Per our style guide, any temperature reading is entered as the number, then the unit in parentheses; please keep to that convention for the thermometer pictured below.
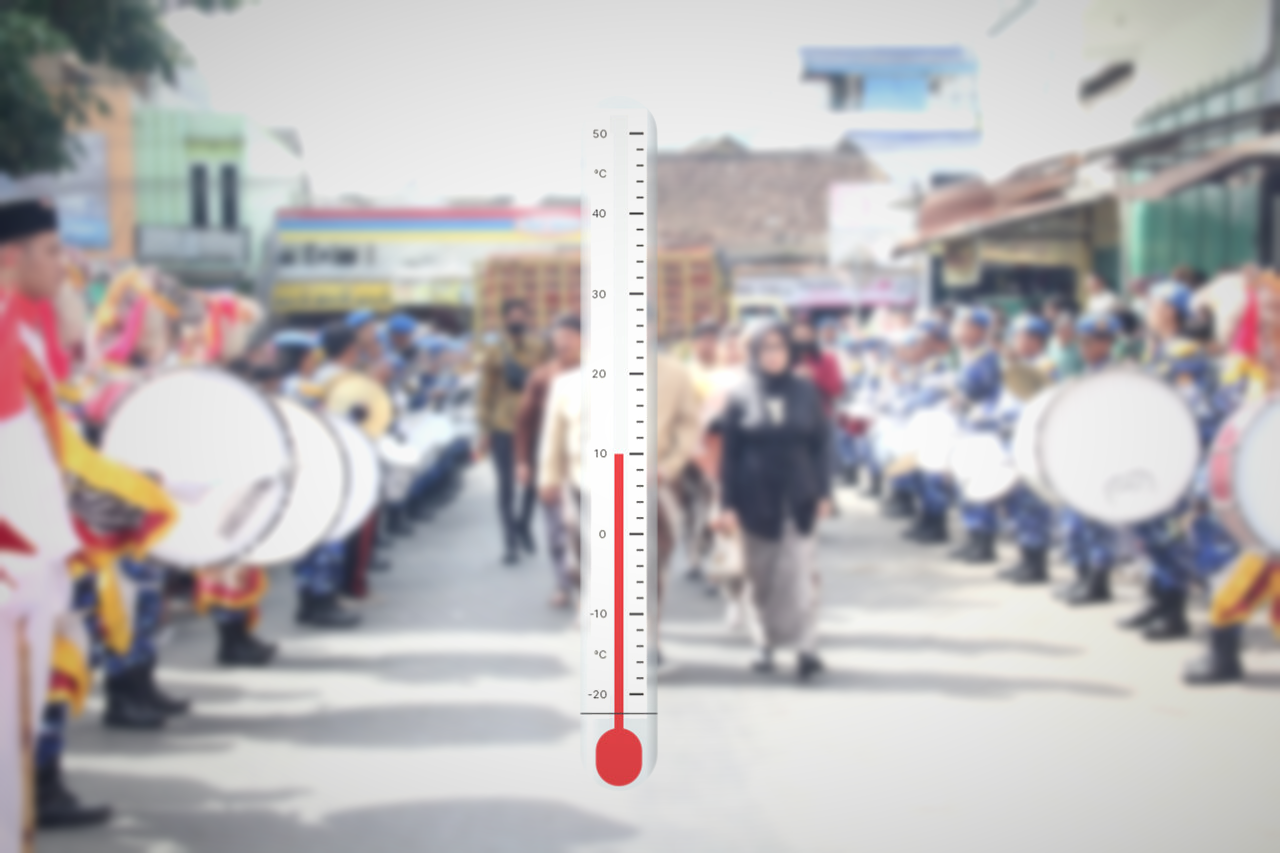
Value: 10 (°C)
